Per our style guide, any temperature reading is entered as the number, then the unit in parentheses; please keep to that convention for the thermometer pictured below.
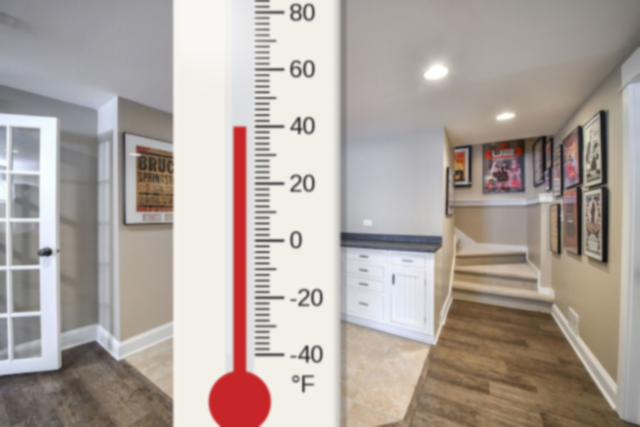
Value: 40 (°F)
